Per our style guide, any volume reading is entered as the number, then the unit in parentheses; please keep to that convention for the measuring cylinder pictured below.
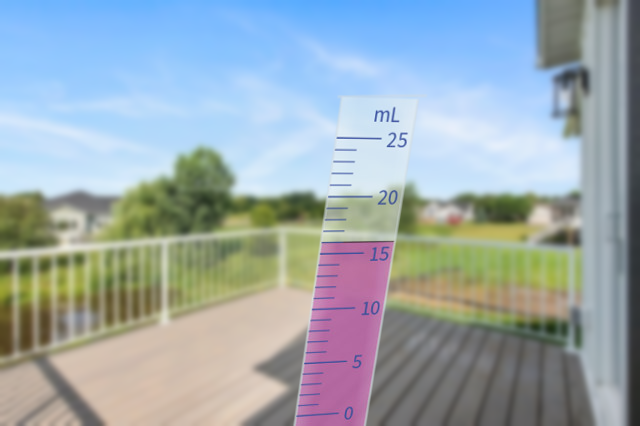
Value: 16 (mL)
